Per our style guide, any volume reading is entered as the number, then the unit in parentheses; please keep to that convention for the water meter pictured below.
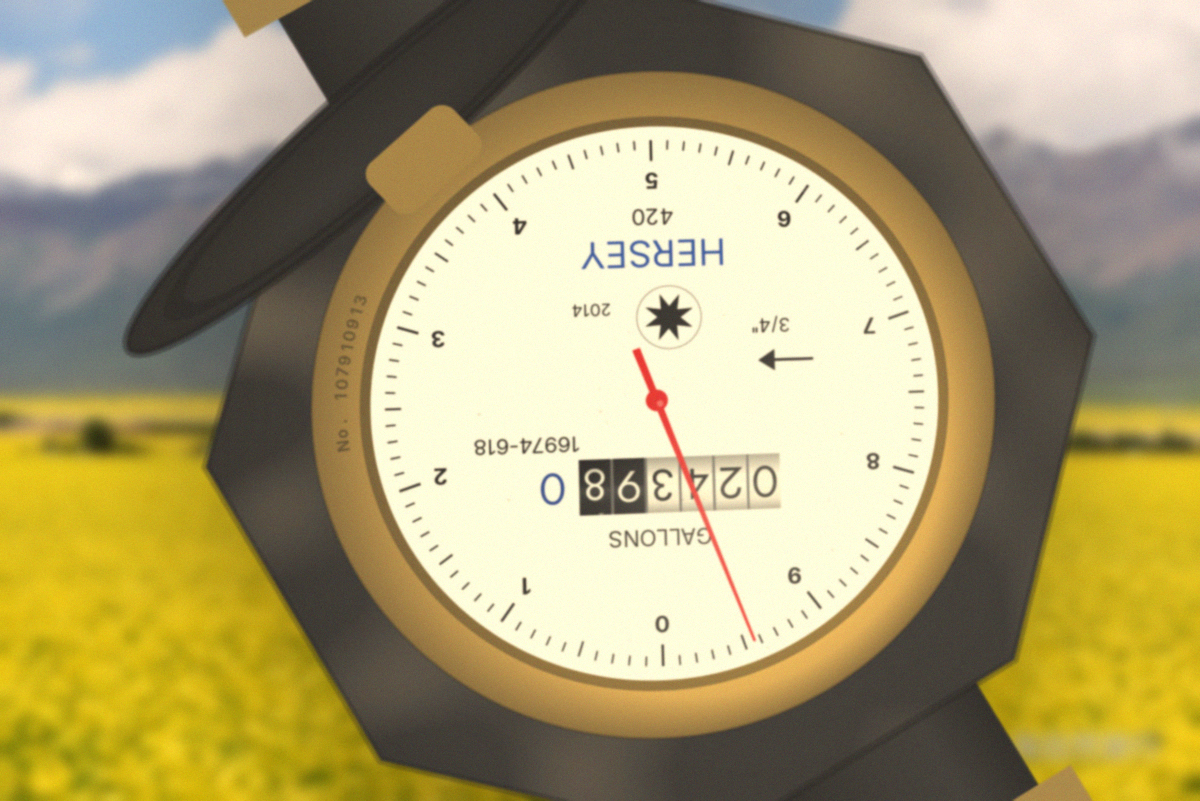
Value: 243979.4 (gal)
